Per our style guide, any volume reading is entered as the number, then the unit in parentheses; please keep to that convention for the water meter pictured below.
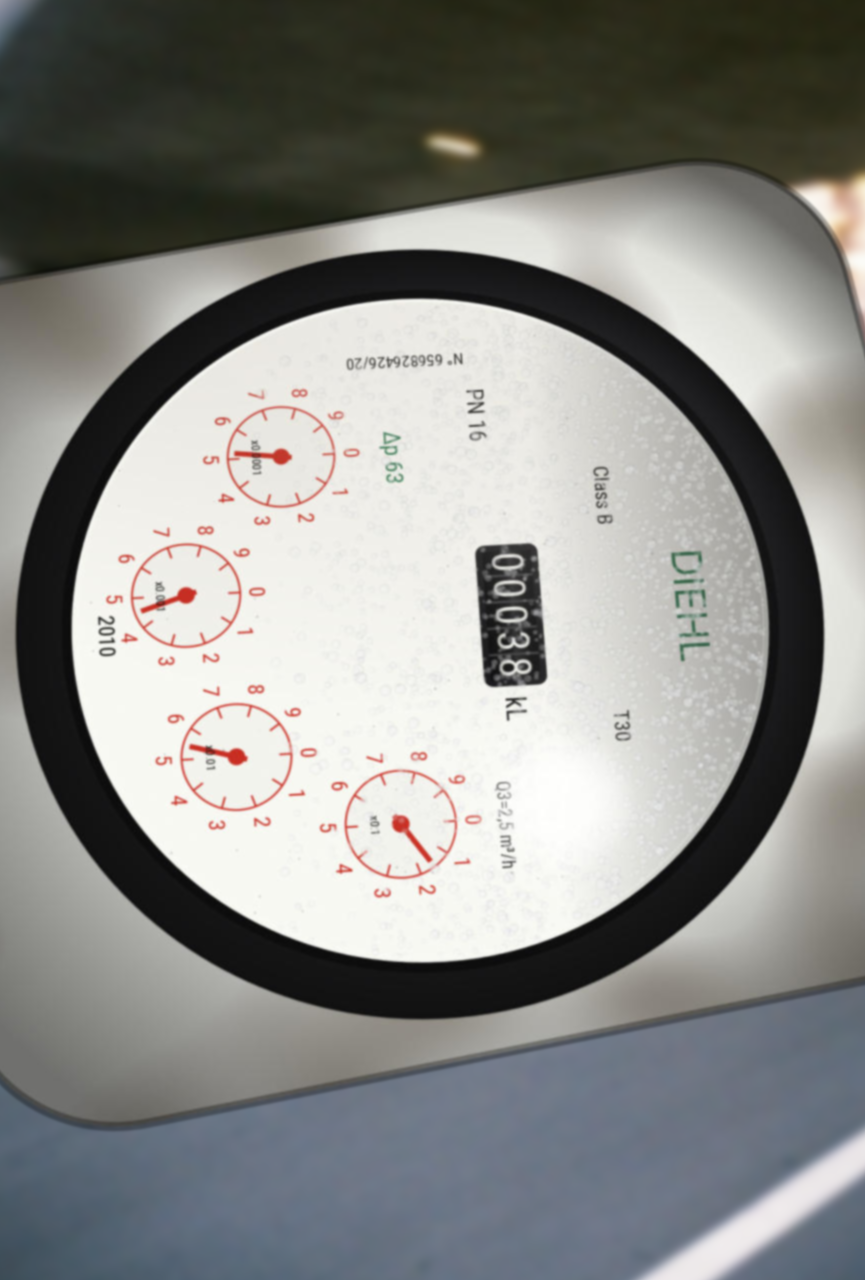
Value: 38.1545 (kL)
